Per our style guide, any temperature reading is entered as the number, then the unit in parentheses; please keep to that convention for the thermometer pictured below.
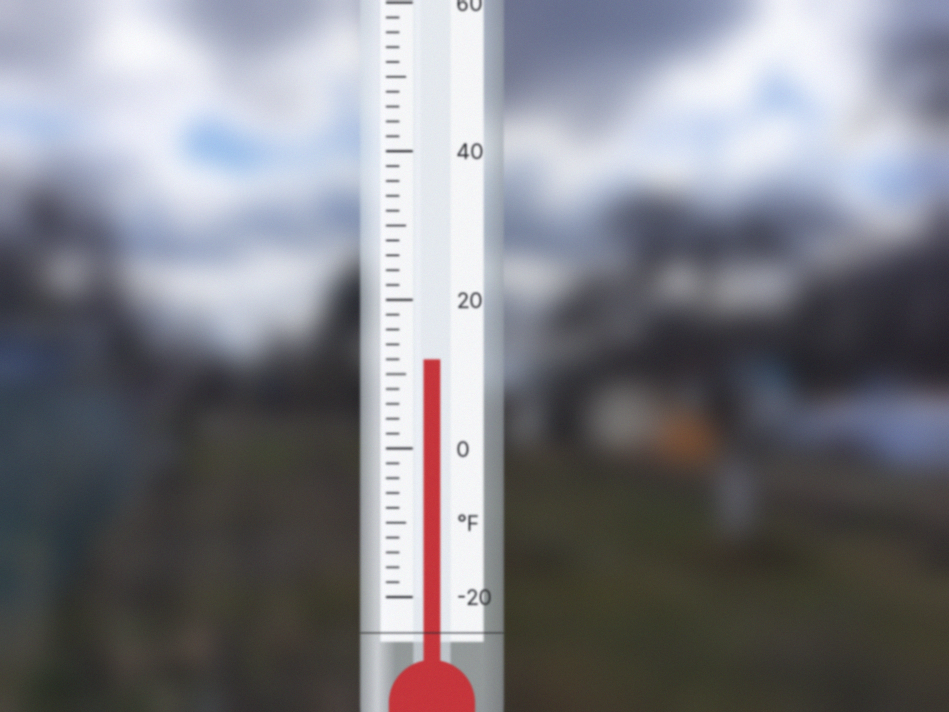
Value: 12 (°F)
